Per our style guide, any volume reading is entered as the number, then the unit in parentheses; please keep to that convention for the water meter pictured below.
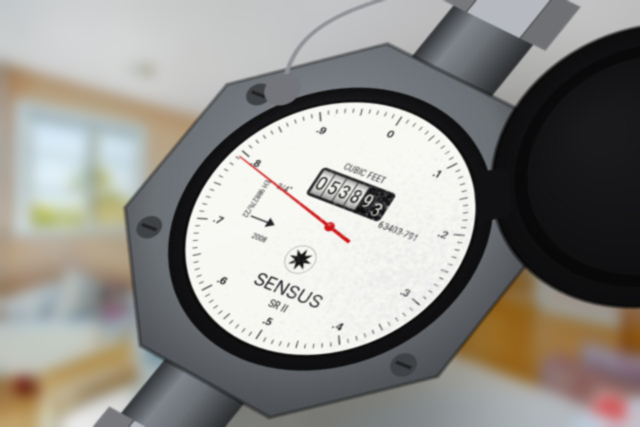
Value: 53892.79 (ft³)
